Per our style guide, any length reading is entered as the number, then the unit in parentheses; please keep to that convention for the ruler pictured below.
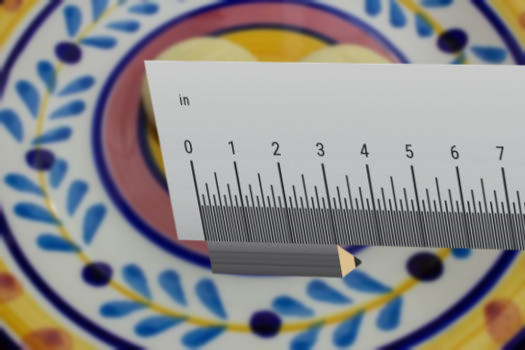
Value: 3.5 (in)
